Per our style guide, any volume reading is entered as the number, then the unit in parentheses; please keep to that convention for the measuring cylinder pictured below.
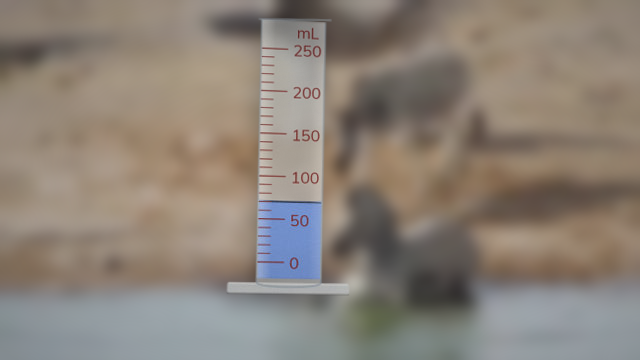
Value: 70 (mL)
